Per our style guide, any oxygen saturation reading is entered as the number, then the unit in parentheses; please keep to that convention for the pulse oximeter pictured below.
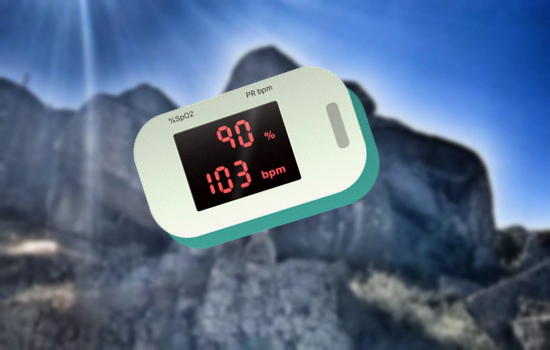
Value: 90 (%)
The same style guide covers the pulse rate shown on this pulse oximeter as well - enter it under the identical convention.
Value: 103 (bpm)
